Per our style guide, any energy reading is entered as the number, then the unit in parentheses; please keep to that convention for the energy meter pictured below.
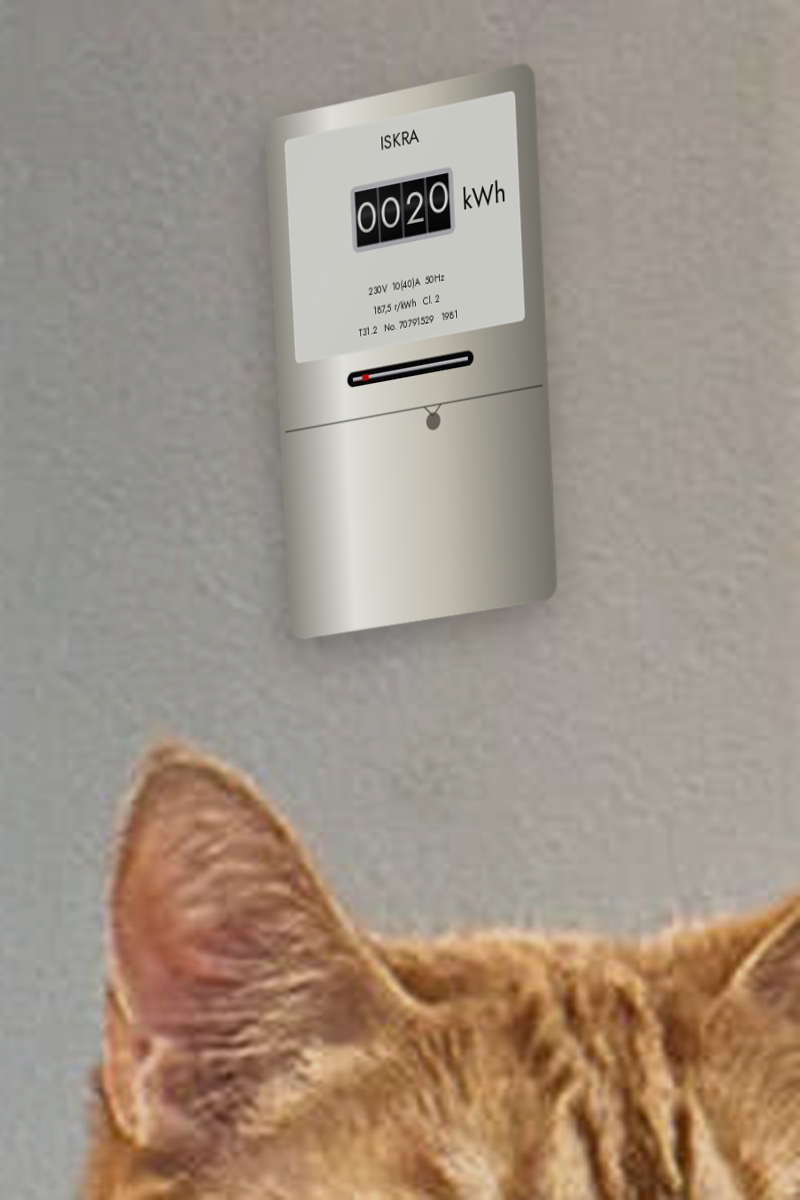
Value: 20 (kWh)
